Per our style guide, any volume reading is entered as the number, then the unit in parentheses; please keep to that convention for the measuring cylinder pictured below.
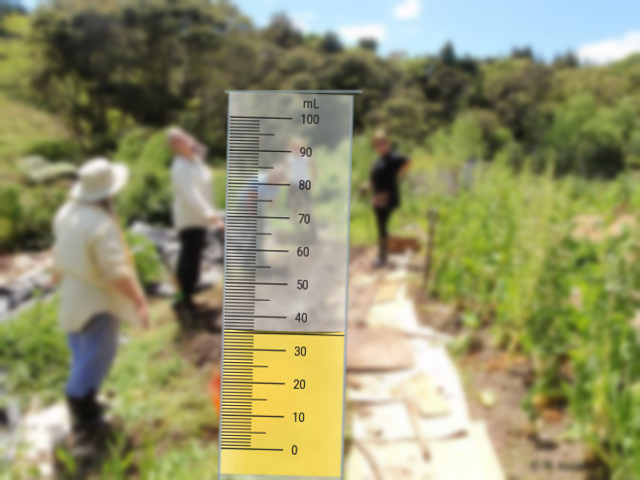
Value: 35 (mL)
